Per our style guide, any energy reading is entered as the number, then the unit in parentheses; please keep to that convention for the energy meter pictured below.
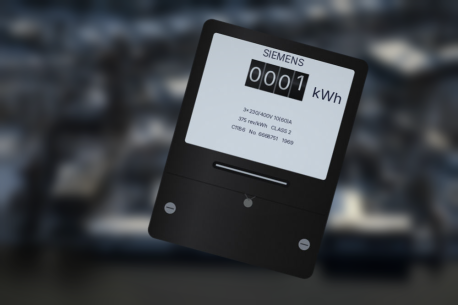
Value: 1 (kWh)
